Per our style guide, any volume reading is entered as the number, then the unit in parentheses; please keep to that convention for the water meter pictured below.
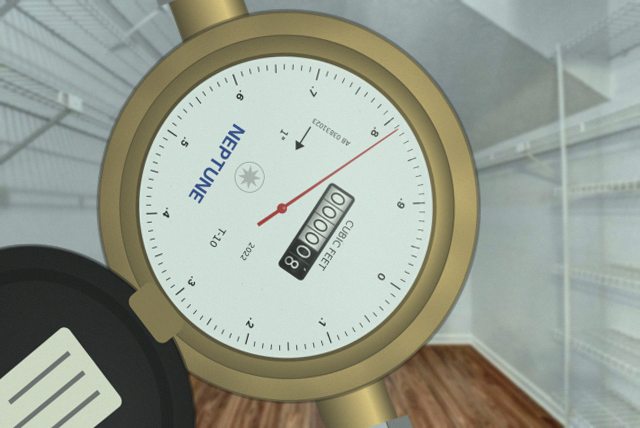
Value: 7.81 (ft³)
